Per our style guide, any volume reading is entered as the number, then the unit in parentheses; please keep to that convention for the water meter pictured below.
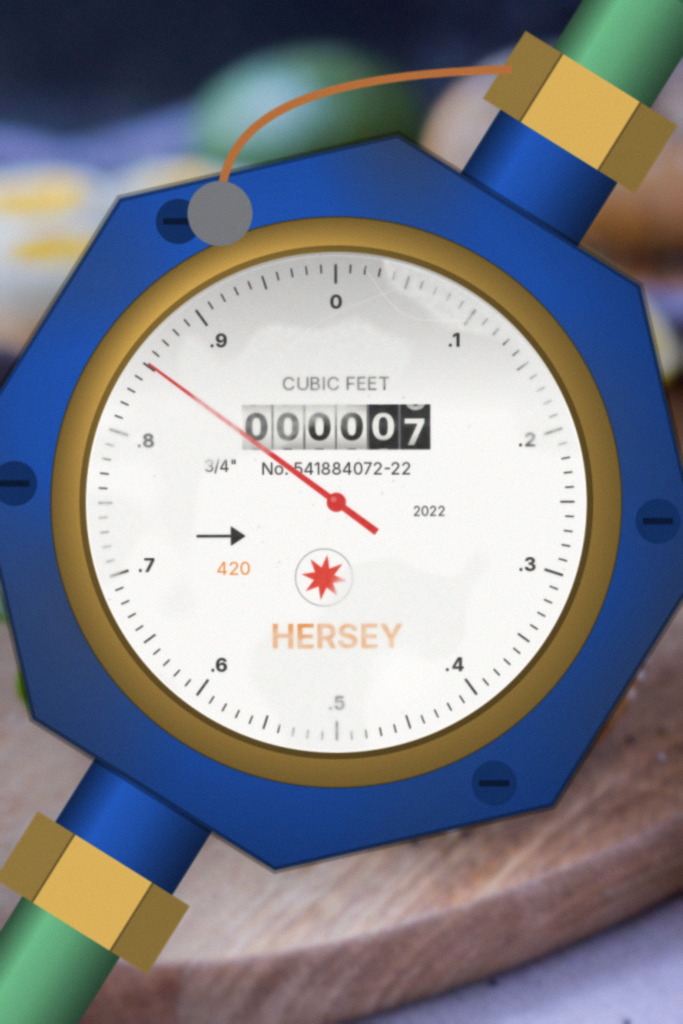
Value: 6.85 (ft³)
